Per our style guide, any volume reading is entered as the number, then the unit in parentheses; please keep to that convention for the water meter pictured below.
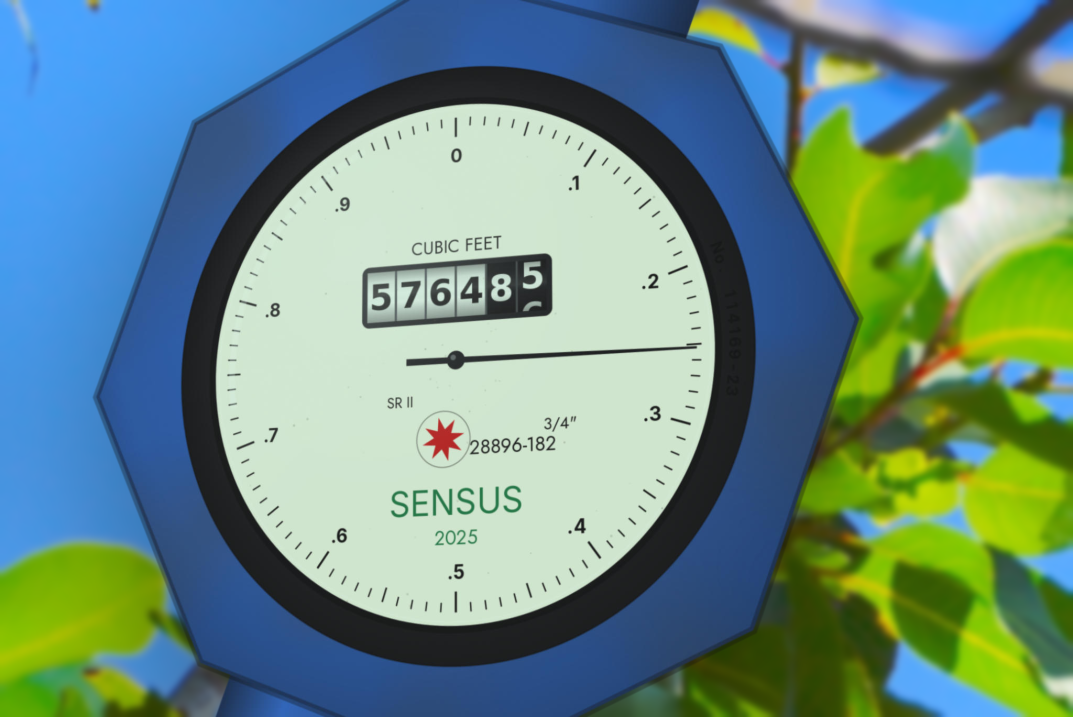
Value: 576485.25 (ft³)
